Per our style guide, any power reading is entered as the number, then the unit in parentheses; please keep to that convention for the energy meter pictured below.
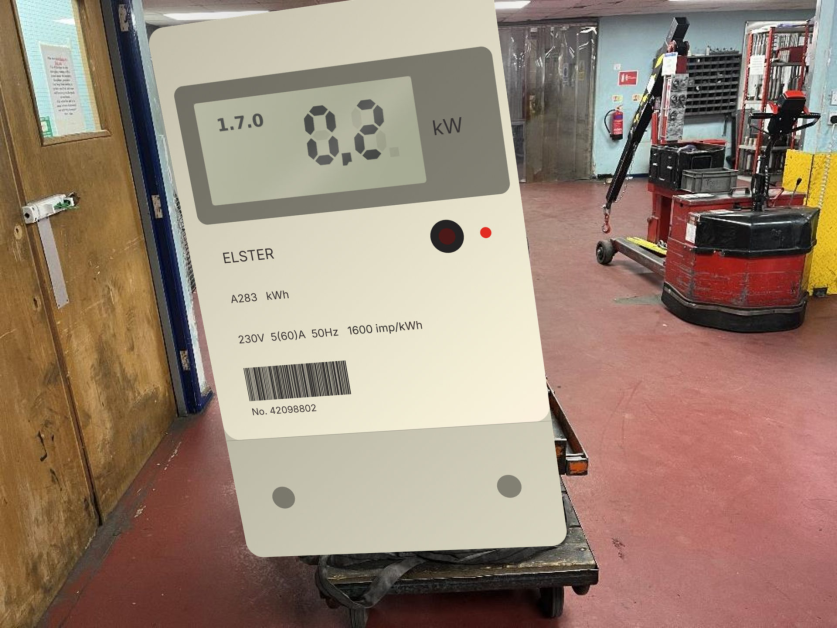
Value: 0.2 (kW)
